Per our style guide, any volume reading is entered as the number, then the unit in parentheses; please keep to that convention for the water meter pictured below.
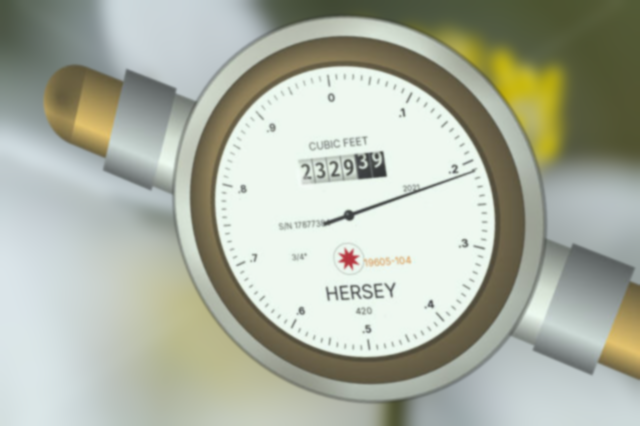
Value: 232939.21 (ft³)
